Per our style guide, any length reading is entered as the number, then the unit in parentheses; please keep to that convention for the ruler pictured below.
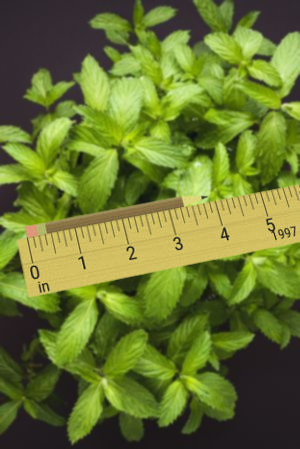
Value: 3.875 (in)
